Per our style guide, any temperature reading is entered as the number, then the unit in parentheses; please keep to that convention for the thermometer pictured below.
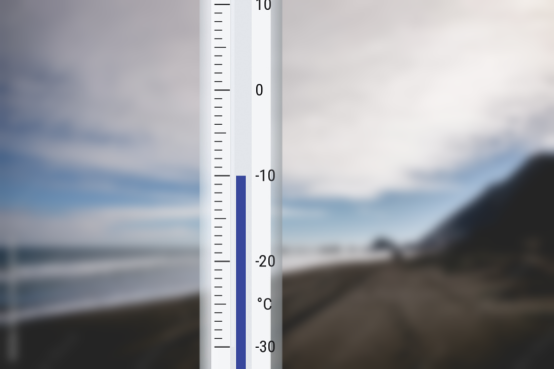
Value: -10 (°C)
